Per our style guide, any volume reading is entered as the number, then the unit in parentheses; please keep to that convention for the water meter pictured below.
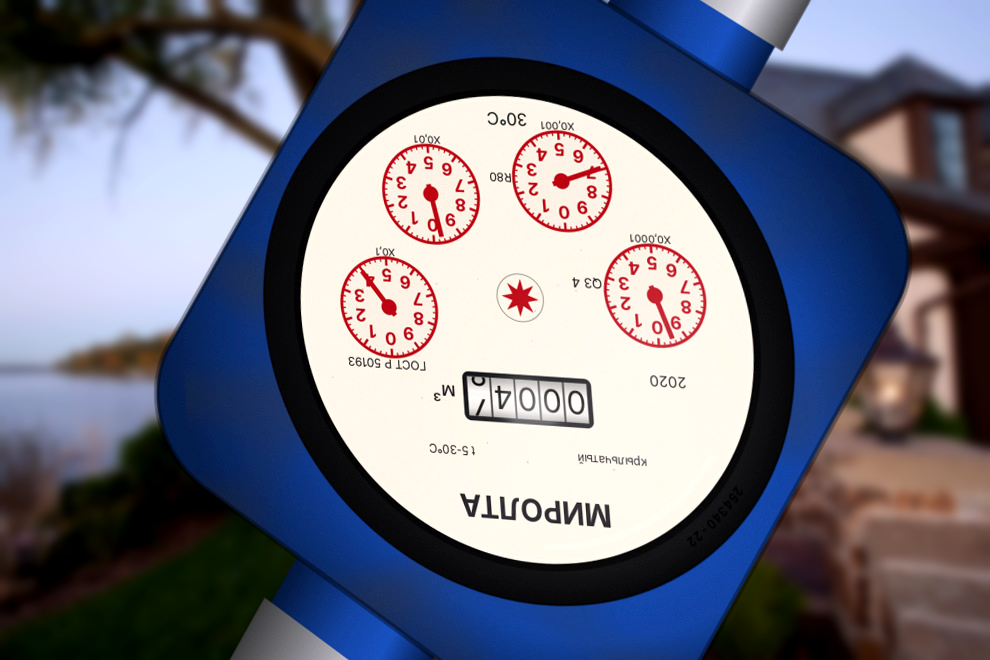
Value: 47.3969 (m³)
